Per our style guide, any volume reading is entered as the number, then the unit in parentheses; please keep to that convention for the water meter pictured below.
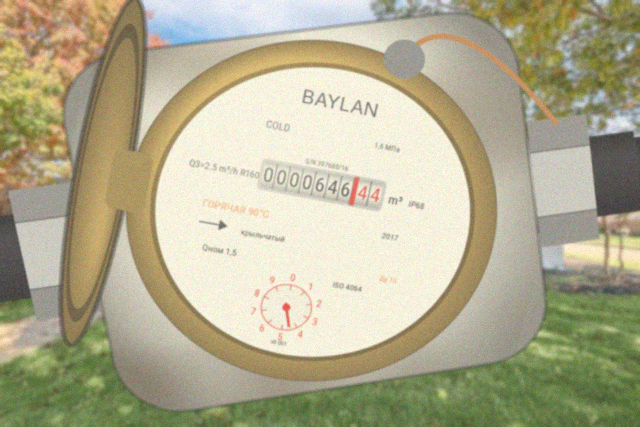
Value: 646.444 (m³)
